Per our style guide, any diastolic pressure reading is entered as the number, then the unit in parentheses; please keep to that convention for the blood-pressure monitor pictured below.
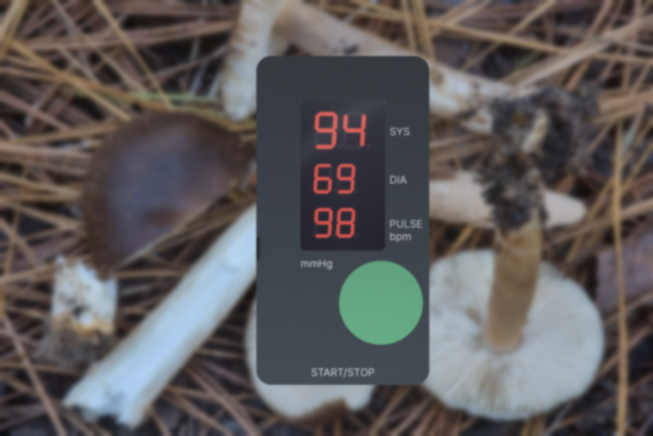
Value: 69 (mmHg)
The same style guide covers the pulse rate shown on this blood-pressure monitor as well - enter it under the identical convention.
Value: 98 (bpm)
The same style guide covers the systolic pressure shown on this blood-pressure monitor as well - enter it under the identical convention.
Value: 94 (mmHg)
